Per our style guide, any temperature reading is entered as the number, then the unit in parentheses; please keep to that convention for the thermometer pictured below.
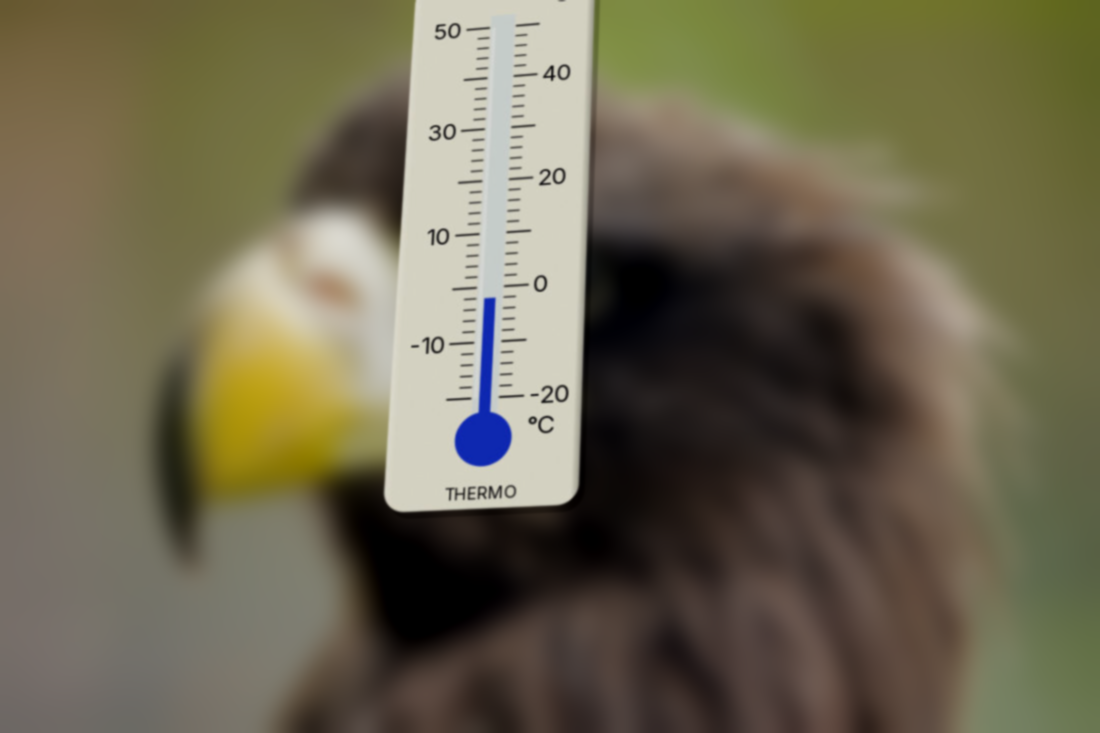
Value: -2 (°C)
